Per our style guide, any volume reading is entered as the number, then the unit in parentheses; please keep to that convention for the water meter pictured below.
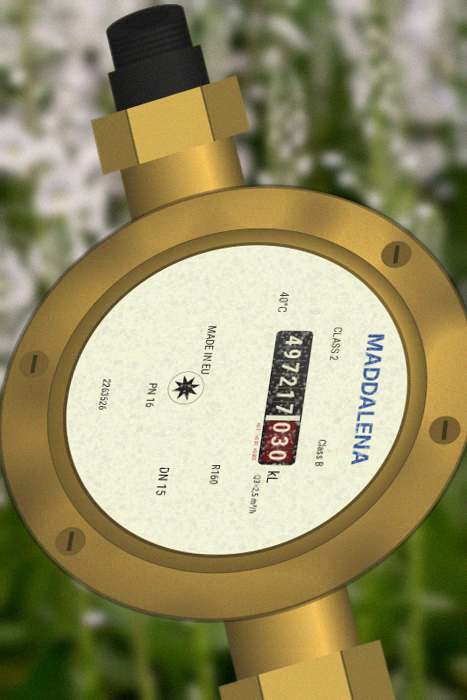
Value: 497217.030 (kL)
